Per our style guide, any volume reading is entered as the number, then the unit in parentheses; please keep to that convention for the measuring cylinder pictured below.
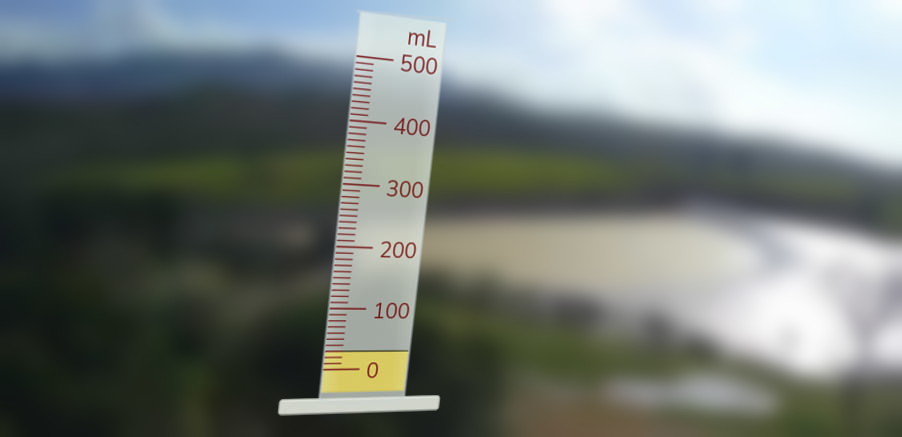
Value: 30 (mL)
